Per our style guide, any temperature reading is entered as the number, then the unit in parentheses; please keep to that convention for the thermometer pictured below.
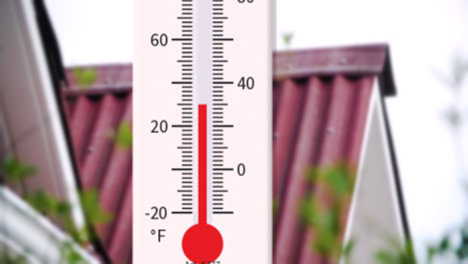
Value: 30 (°F)
